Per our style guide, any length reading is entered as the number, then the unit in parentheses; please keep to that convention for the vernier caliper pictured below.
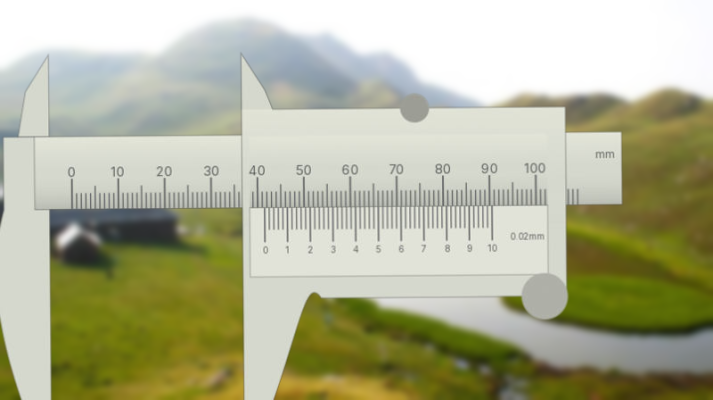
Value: 41.5 (mm)
